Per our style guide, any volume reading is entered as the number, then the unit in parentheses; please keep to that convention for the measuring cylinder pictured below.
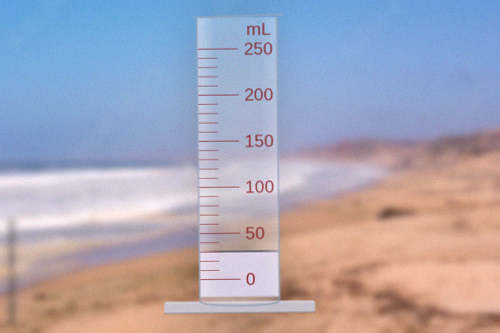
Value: 30 (mL)
